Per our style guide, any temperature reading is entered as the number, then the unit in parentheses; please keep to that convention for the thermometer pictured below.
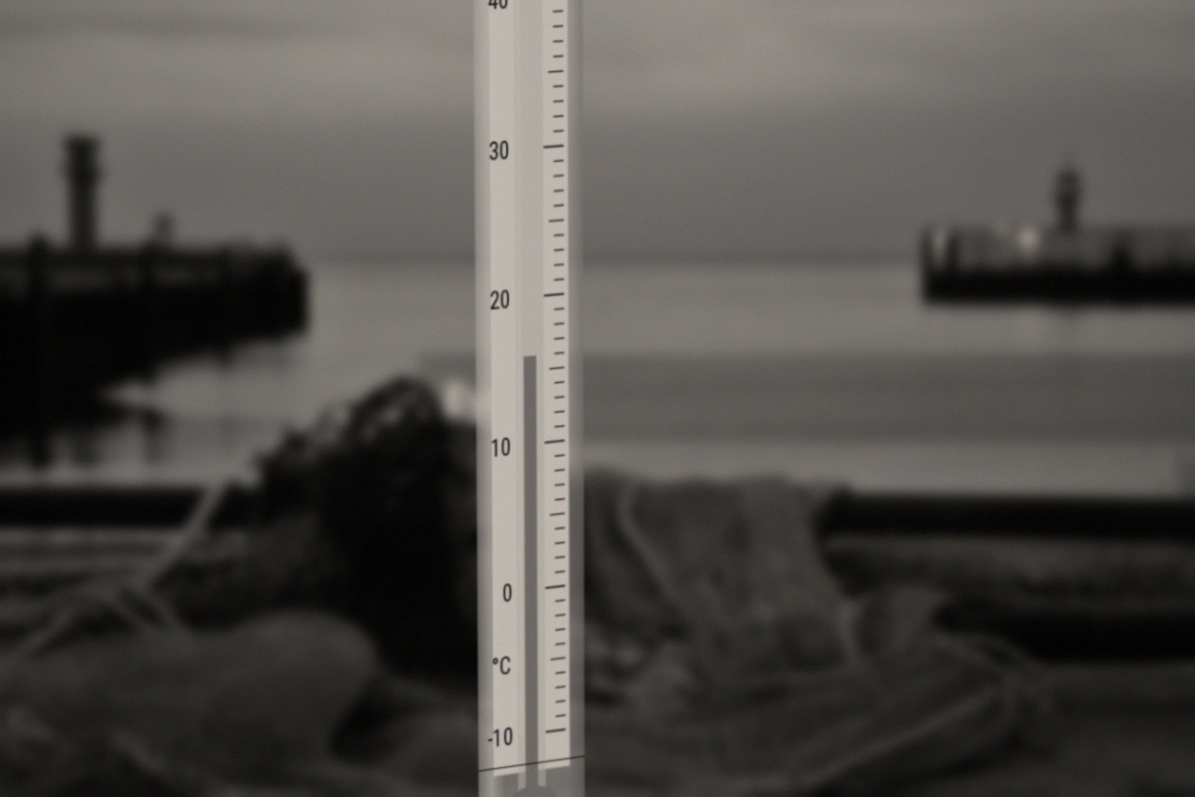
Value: 16 (°C)
